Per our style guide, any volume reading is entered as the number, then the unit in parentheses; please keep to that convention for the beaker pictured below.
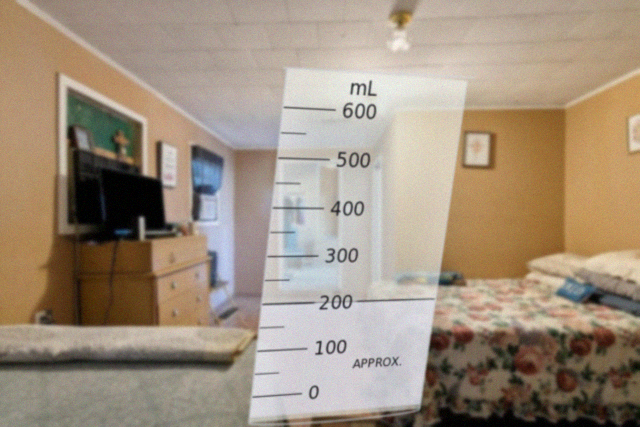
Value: 200 (mL)
